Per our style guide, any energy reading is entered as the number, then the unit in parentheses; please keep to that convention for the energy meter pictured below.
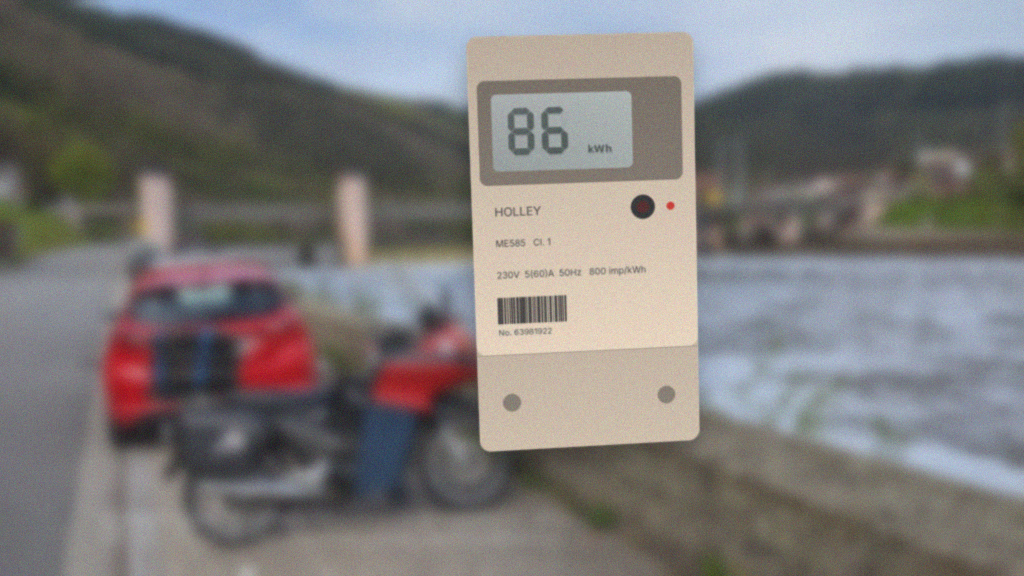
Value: 86 (kWh)
